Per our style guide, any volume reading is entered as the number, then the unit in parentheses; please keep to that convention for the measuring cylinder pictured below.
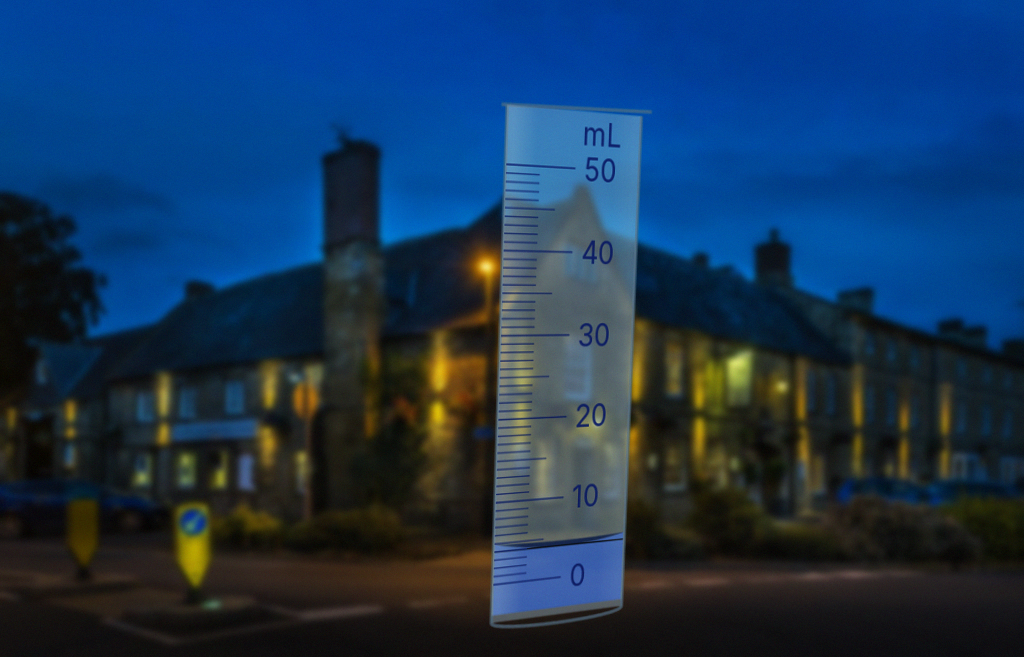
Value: 4 (mL)
